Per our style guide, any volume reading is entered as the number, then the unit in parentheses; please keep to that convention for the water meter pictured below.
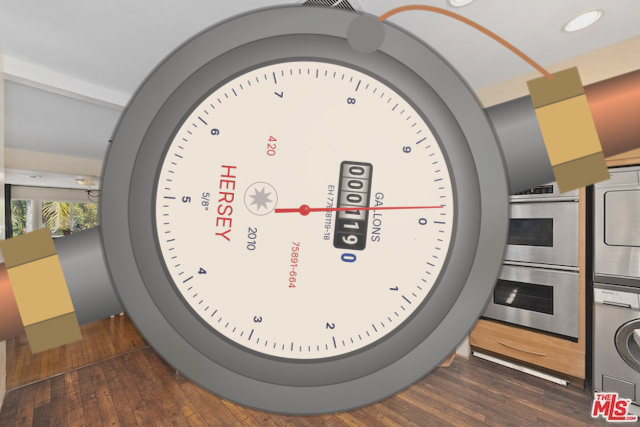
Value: 1189.8 (gal)
